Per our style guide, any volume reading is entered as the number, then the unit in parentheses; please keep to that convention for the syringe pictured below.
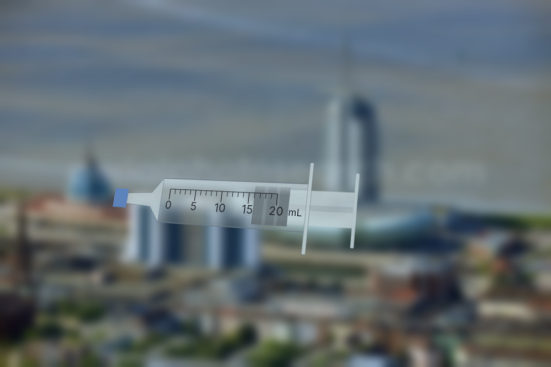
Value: 16 (mL)
